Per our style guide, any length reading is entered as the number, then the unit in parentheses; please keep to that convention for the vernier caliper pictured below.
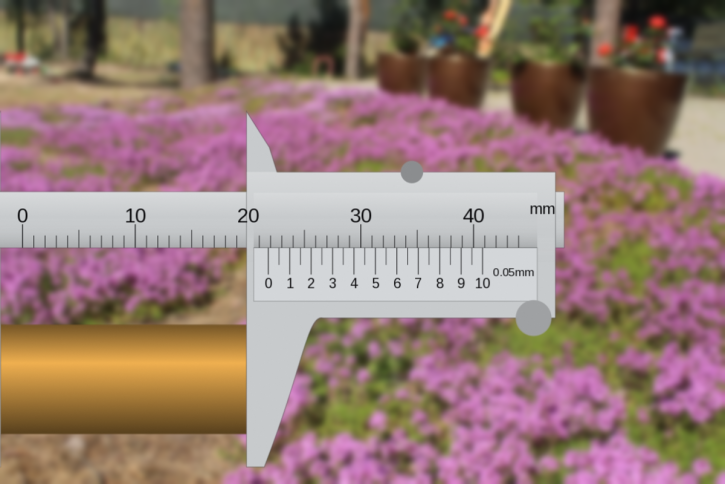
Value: 21.8 (mm)
